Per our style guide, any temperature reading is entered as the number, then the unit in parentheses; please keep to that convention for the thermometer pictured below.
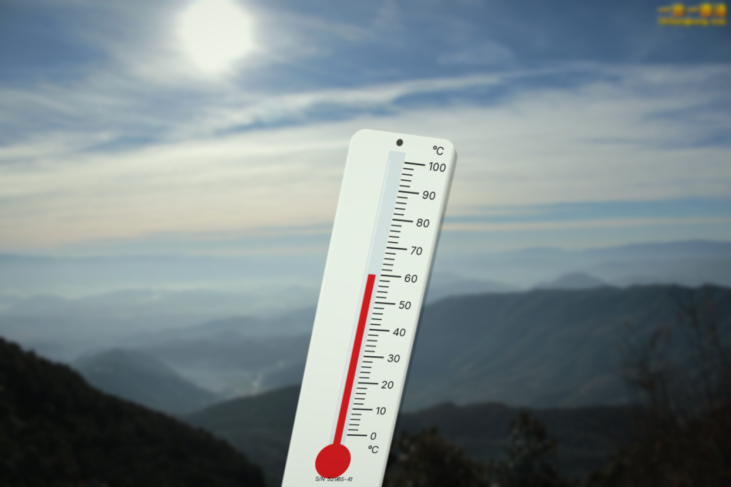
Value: 60 (°C)
